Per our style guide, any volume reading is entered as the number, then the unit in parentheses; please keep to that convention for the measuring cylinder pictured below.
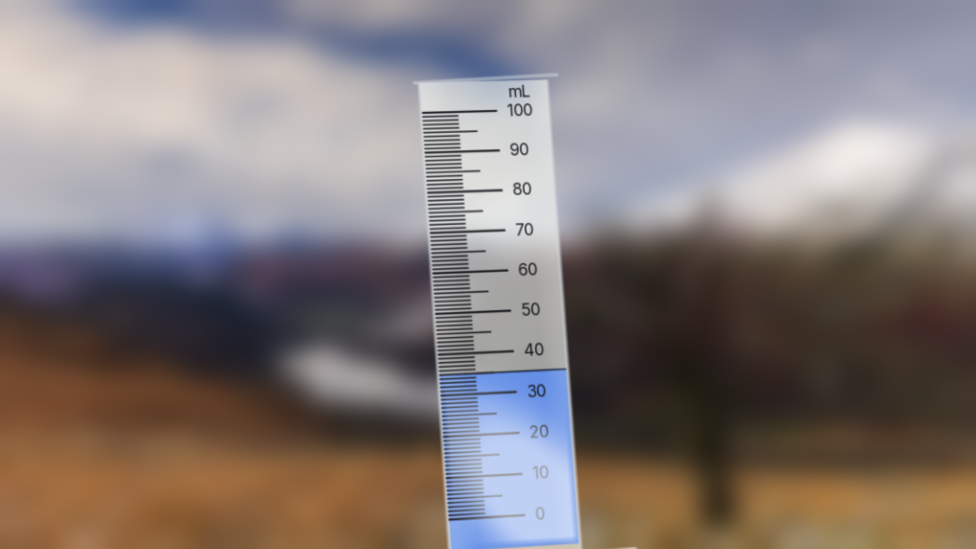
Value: 35 (mL)
